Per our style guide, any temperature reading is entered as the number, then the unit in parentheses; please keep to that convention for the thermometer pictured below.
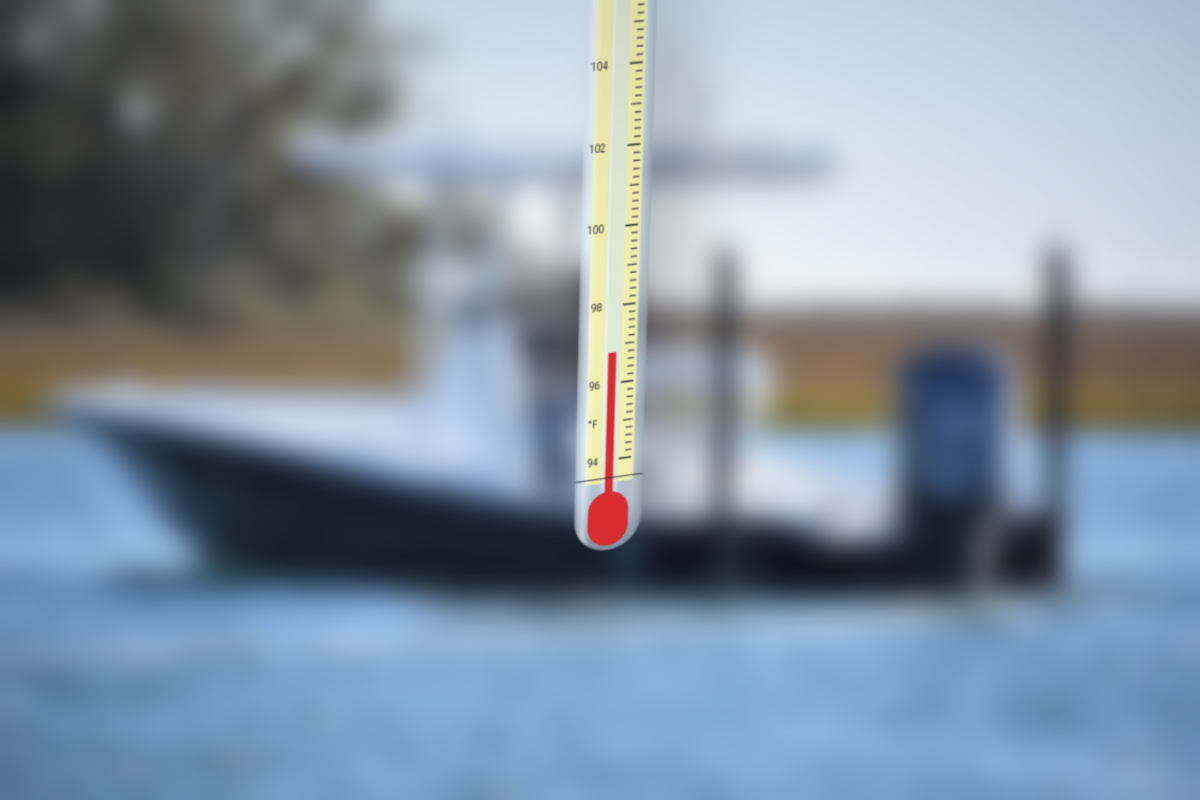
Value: 96.8 (°F)
